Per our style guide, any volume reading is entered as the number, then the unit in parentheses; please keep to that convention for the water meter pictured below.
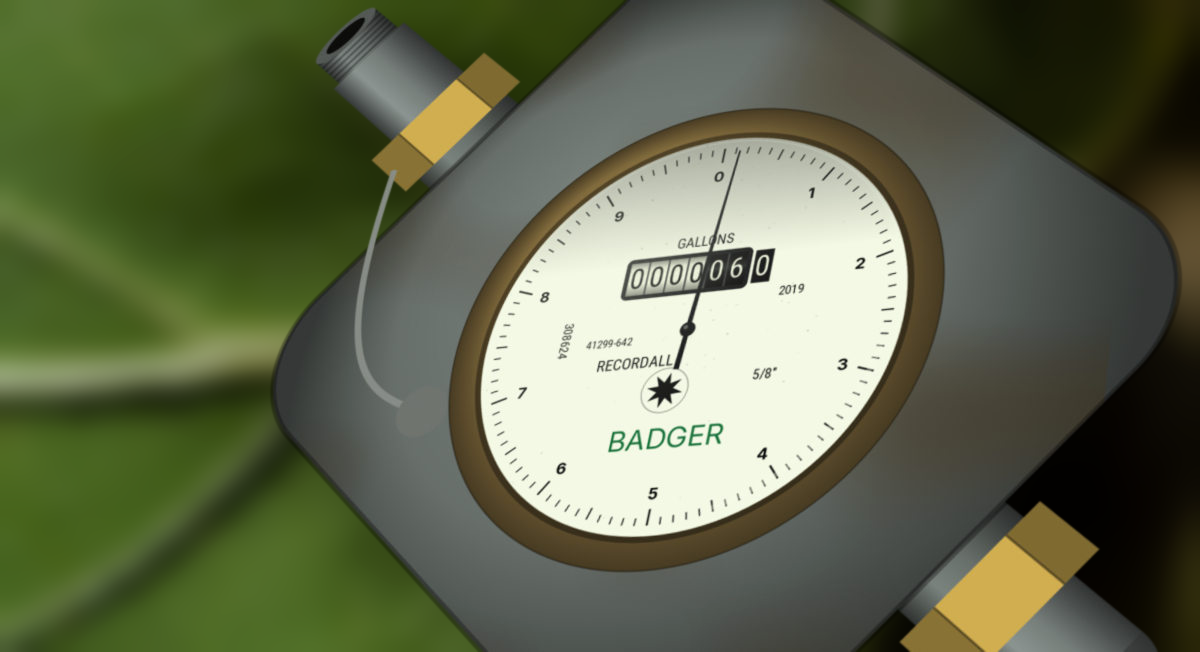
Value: 60.1 (gal)
